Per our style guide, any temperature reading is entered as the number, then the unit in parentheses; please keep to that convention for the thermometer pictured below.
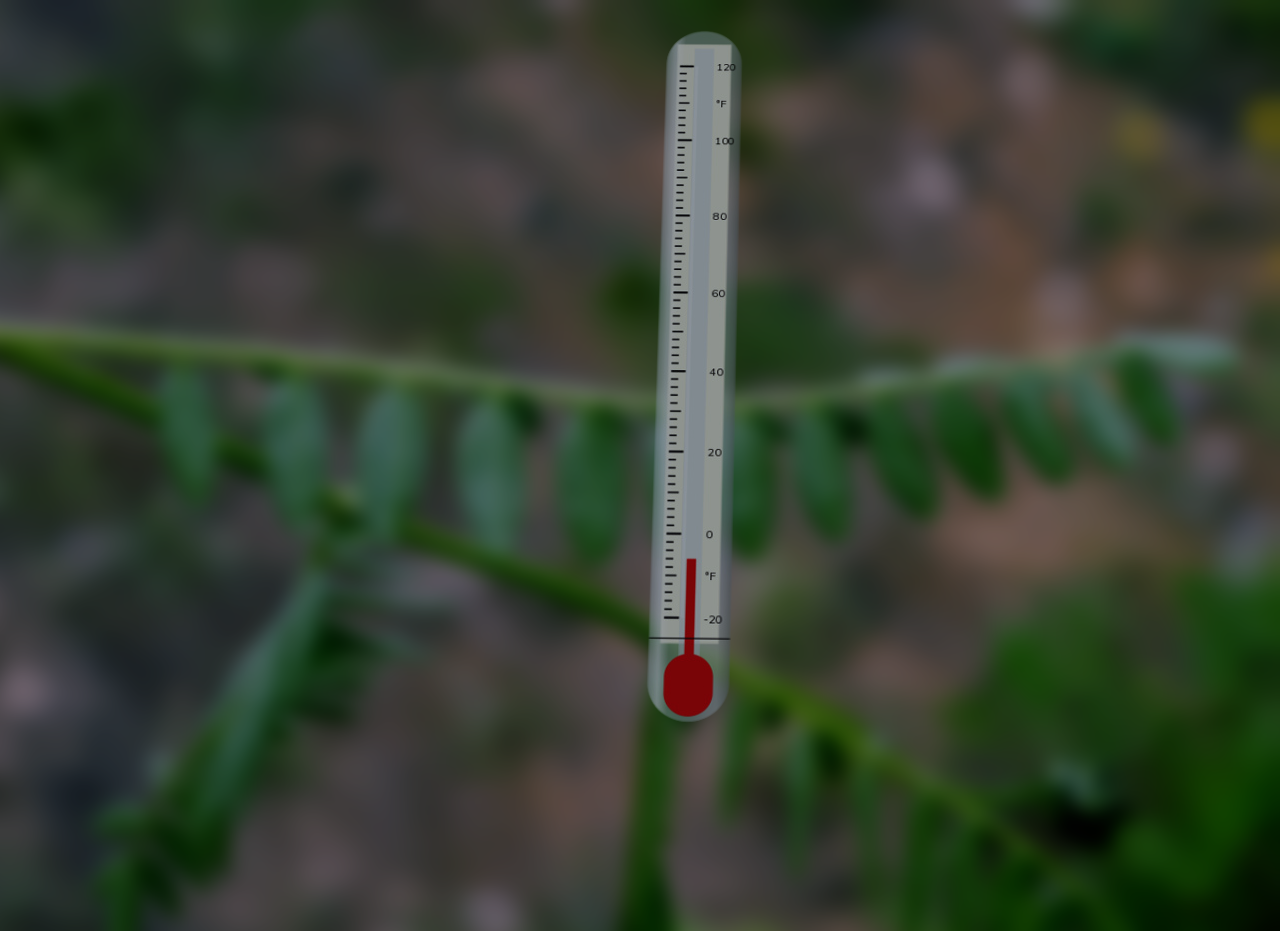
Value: -6 (°F)
